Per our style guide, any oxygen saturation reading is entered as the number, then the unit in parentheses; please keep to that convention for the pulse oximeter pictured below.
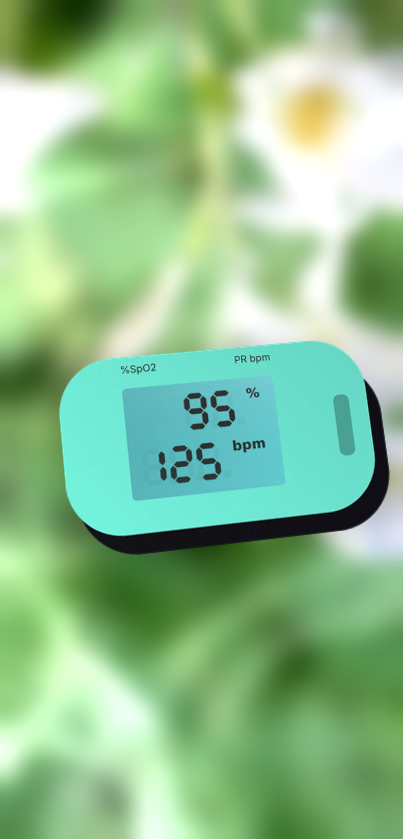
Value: 95 (%)
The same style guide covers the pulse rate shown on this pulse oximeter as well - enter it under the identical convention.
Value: 125 (bpm)
